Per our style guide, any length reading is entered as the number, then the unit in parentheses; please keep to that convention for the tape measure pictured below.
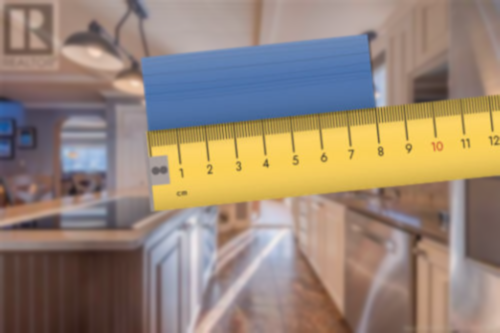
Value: 8 (cm)
